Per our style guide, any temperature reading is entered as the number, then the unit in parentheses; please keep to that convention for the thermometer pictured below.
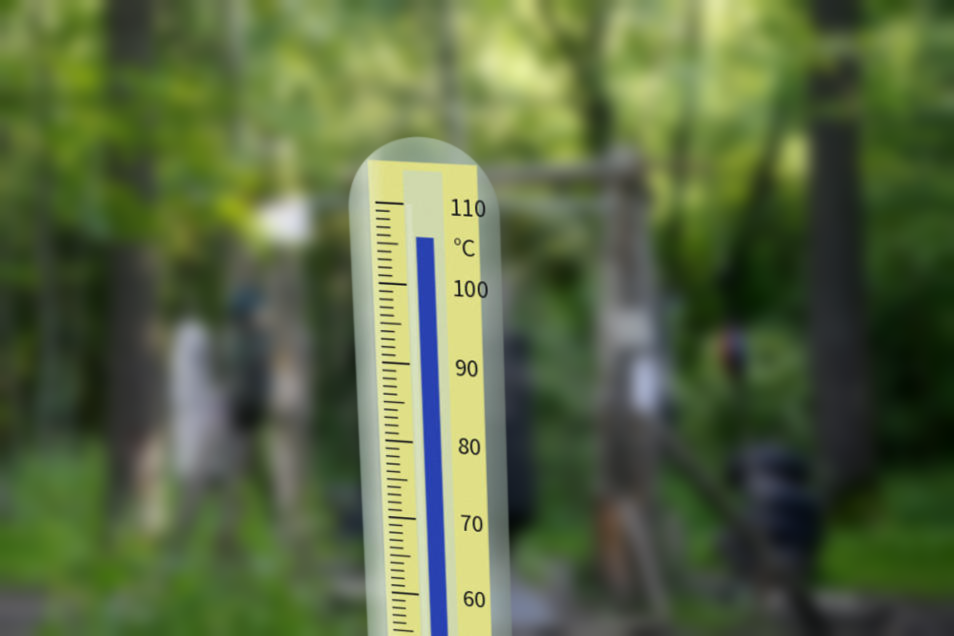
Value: 106 (°C)
